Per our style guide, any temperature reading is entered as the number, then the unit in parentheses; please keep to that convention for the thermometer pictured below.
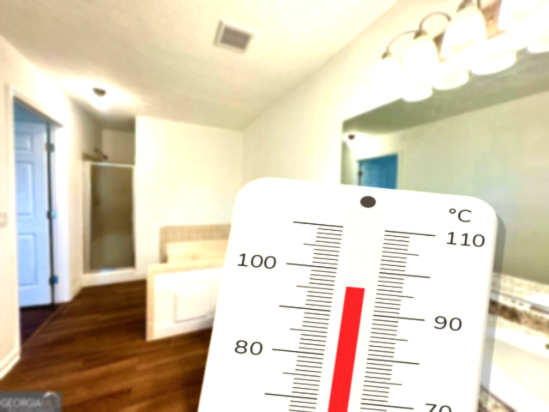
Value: 96 (°C)
